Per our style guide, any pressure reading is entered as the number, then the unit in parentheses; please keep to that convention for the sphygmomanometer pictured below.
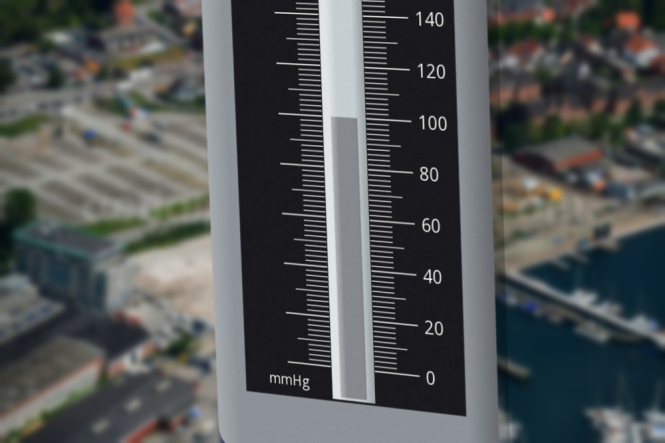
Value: 100 (mmHg)
